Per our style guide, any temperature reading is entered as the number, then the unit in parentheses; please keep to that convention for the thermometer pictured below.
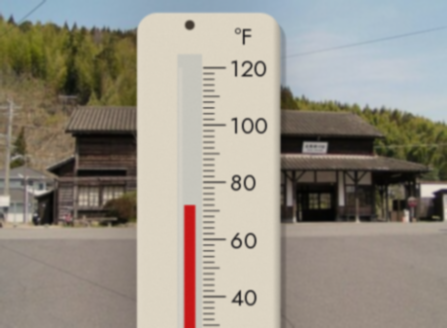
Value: 72 (°F)
